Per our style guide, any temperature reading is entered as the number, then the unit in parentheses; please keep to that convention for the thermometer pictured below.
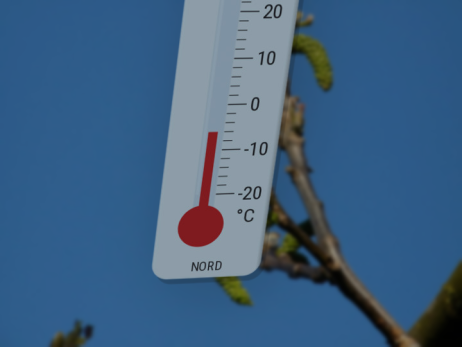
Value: -6 (°C)
